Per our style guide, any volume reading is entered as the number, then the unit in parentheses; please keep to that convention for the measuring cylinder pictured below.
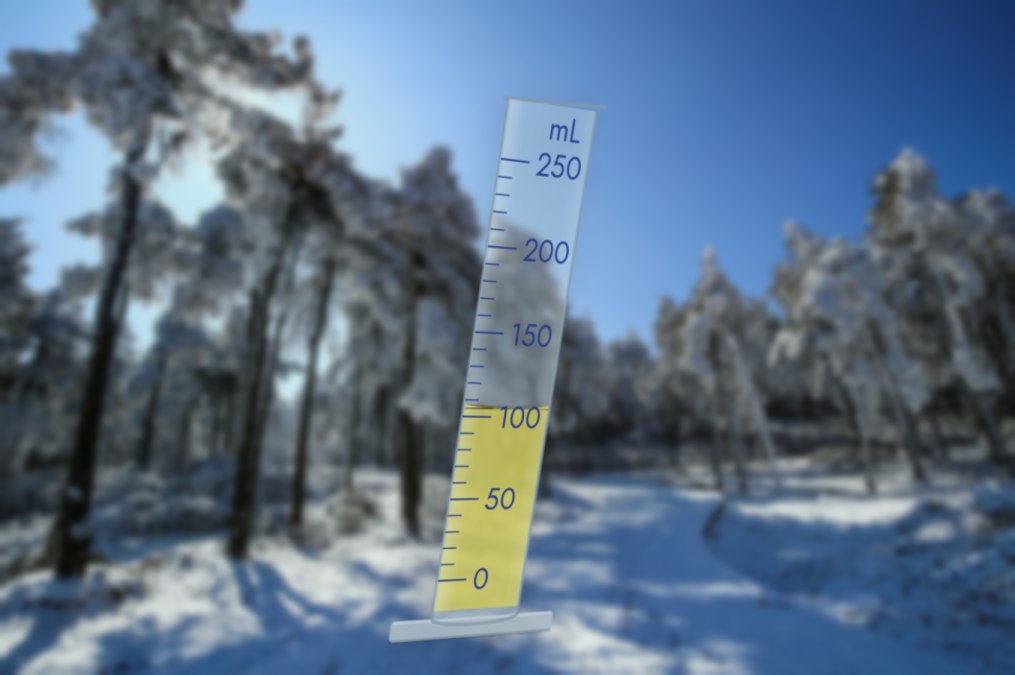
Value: 105 (mL)
